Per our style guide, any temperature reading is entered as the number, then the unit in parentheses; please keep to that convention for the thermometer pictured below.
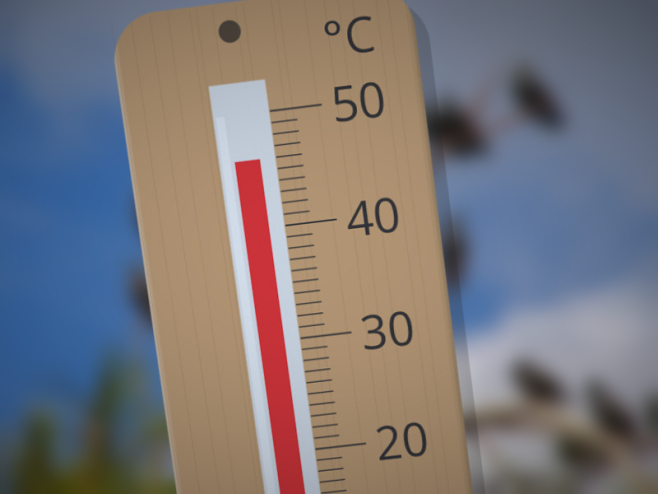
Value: 46 (°C)
